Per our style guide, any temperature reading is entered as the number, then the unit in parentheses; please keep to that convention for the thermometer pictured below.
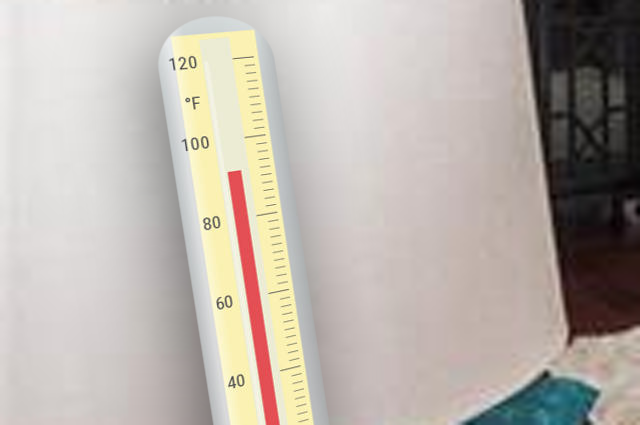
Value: 92 (°F)
